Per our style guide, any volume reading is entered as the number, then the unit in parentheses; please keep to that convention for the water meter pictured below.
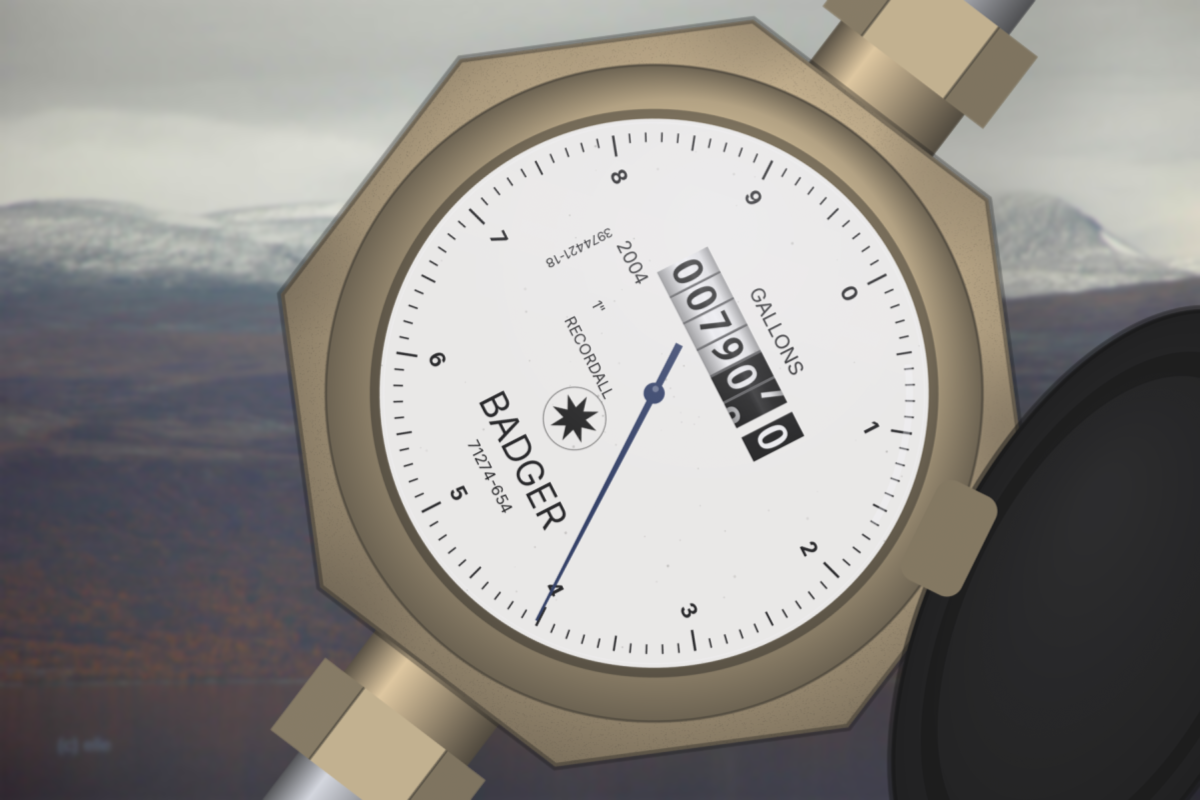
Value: 79074.0 (gal)
